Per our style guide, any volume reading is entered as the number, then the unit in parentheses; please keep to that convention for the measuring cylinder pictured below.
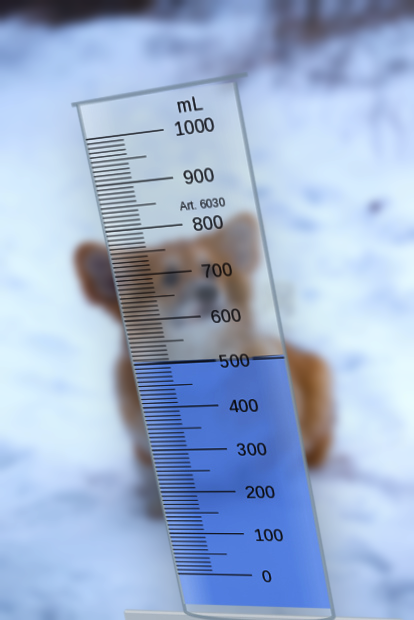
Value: 500 (mL)
